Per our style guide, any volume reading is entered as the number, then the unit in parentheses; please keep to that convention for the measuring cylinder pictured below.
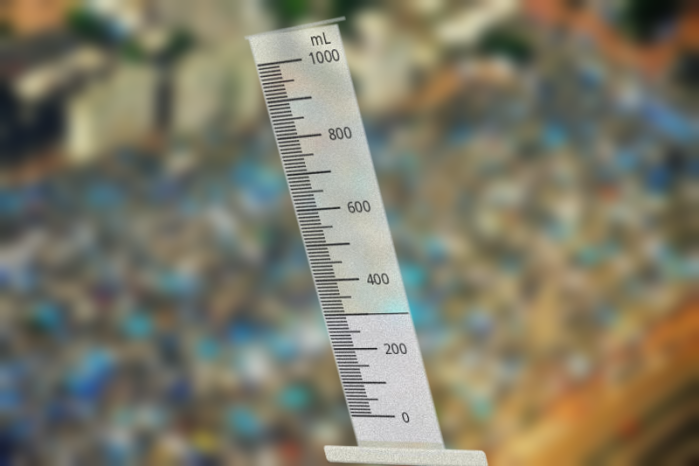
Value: 300 (mL)
